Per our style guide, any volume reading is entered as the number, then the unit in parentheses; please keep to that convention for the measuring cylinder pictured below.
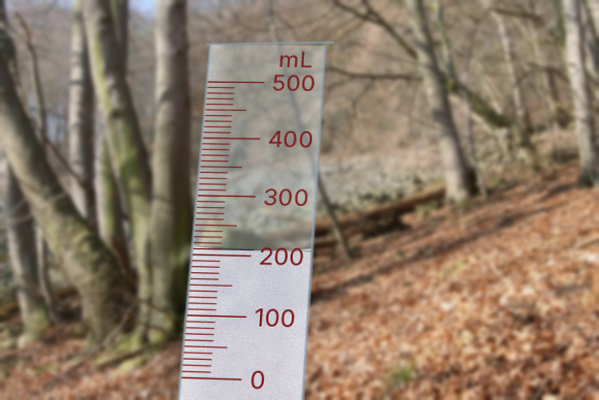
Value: 210 (mL)
